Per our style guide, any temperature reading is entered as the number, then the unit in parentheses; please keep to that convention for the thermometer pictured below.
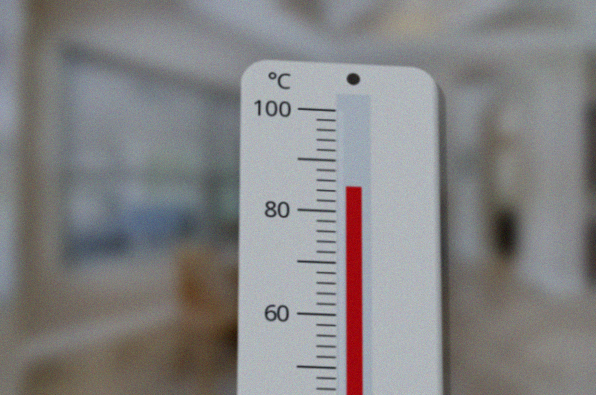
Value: 85 (°C)
